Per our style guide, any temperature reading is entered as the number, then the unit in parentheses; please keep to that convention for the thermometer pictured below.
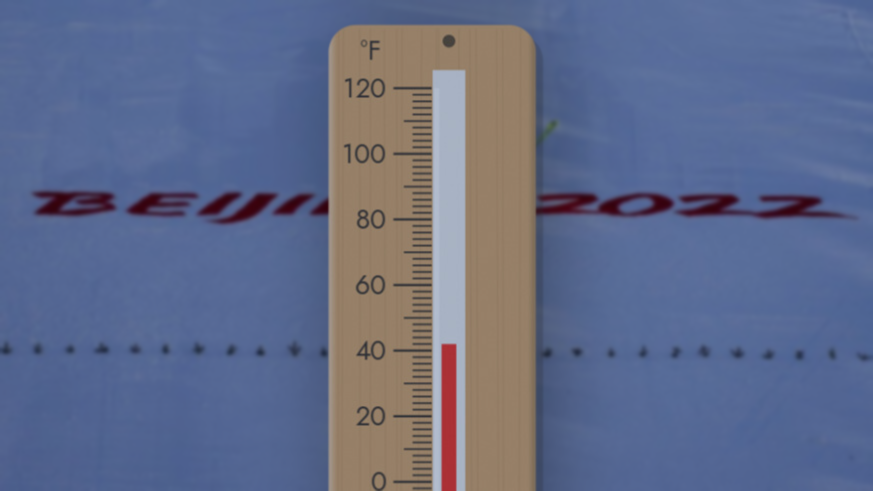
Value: 42 (°F)
